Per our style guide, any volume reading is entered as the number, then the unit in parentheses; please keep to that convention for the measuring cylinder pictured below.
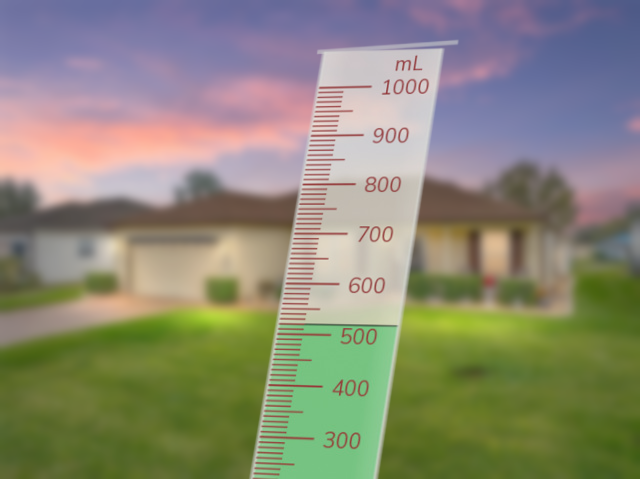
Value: 520 (mL)
